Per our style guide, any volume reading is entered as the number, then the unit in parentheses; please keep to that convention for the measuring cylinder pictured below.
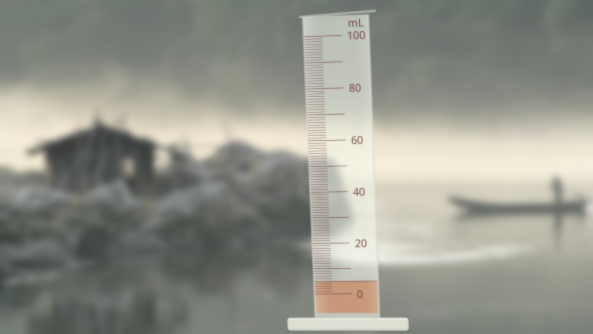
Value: 5 (mL)
